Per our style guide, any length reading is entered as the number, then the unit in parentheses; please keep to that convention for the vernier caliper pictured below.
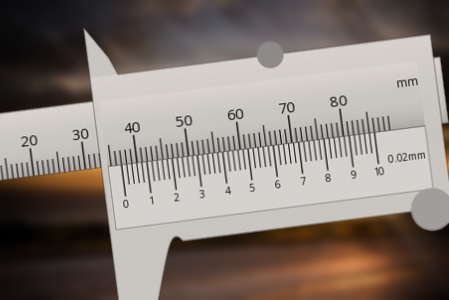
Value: 37.0 (mm)
